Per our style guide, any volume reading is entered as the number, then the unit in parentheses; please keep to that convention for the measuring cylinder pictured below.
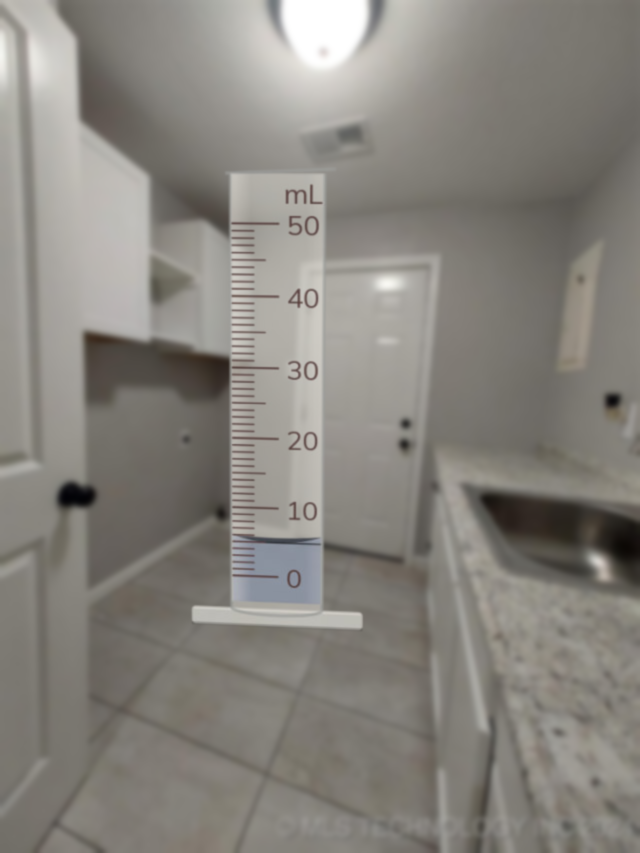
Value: 5 (mL)
